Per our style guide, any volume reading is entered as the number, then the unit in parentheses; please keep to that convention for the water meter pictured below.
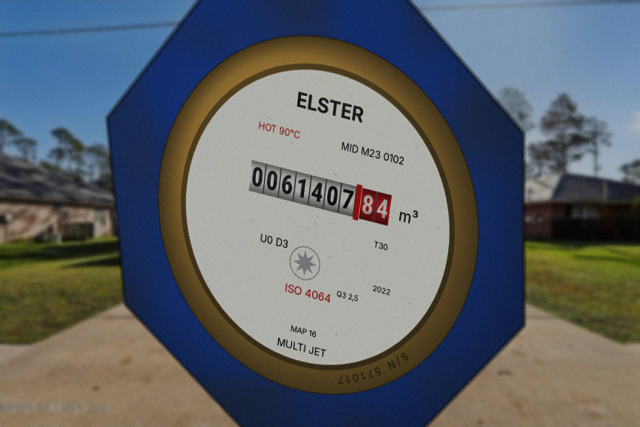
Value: 61407.84 (m³)
